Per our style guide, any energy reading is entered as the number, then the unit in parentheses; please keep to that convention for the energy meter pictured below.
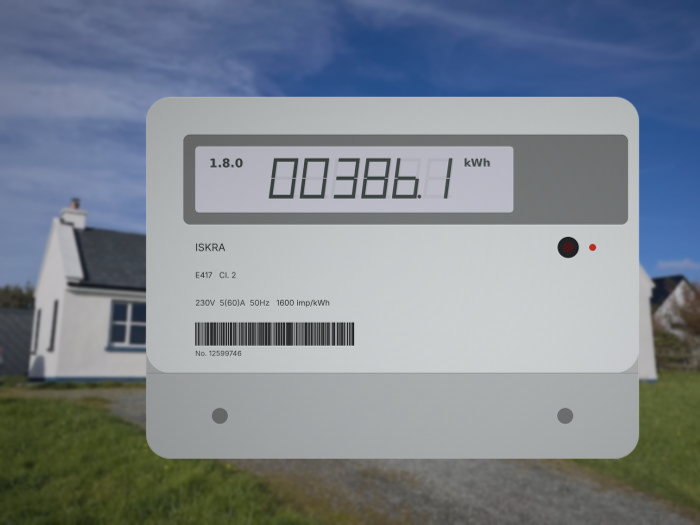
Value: 386.1 (kWh)
